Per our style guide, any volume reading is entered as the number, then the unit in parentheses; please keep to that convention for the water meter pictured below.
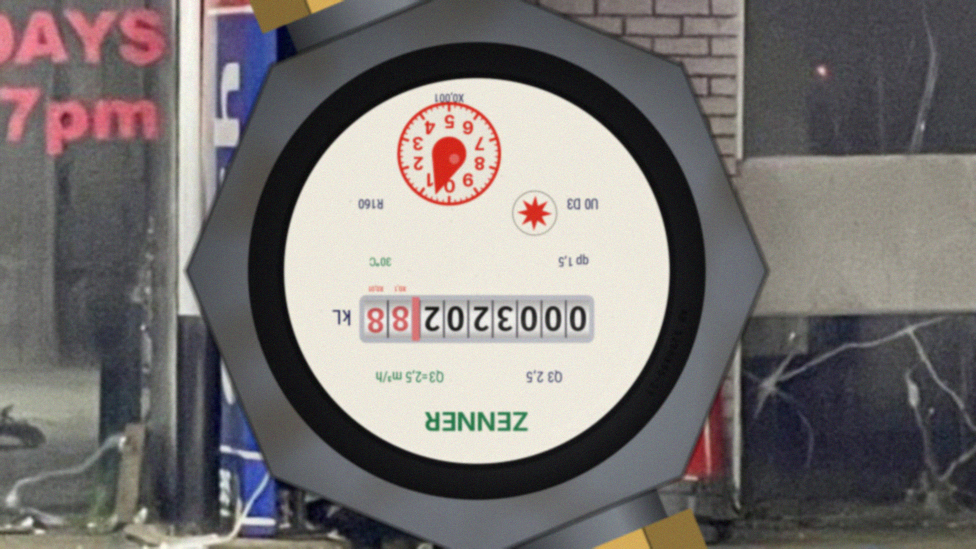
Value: 3202.880 (kL)
